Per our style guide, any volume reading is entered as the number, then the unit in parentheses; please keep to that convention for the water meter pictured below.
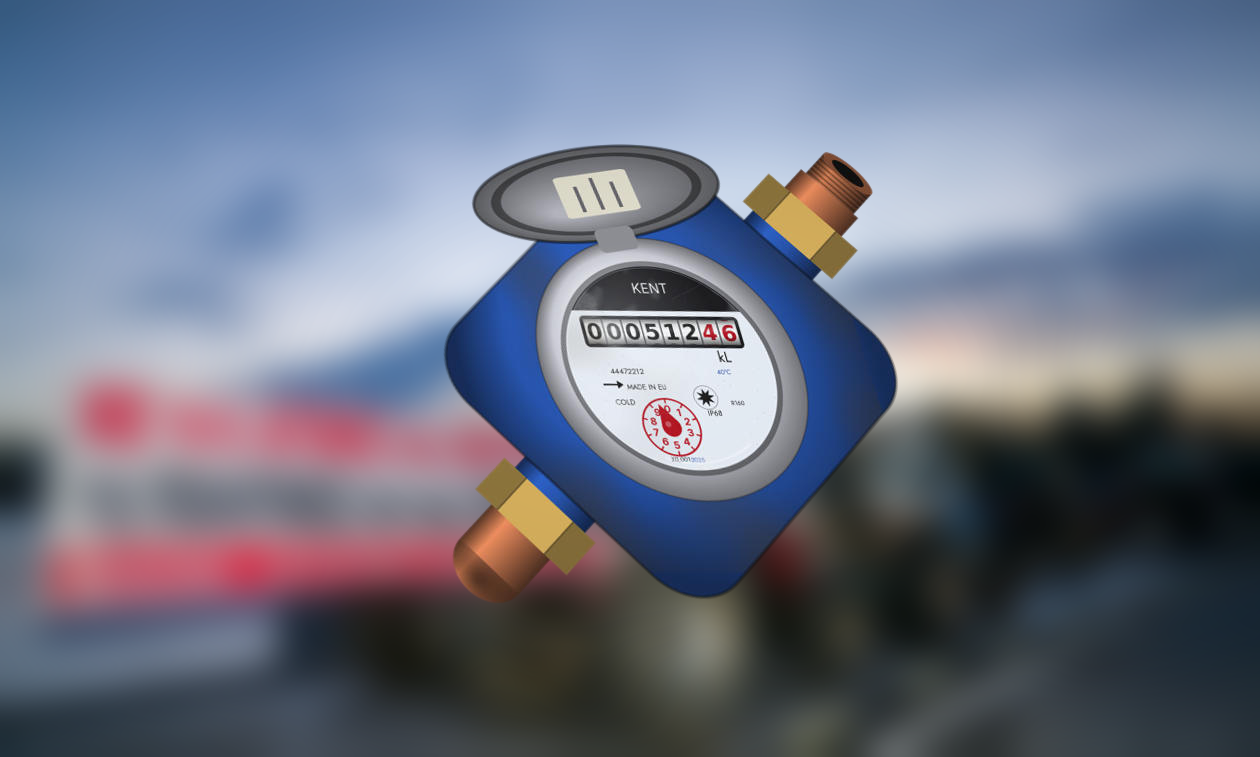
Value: 512.459 (kL)
